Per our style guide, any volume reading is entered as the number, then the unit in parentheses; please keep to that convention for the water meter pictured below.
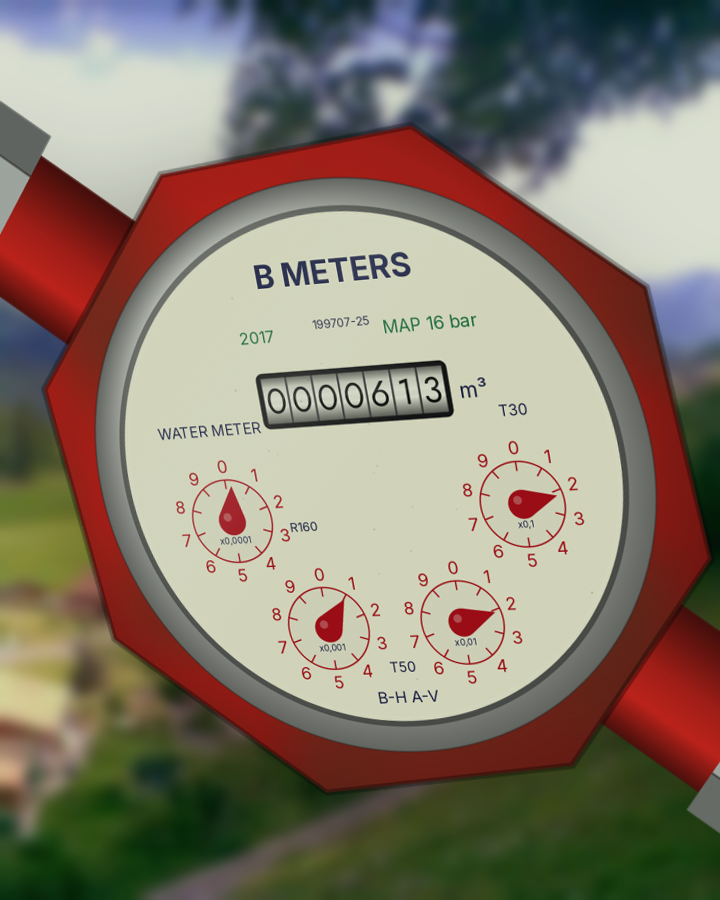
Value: 613.2210 (m³)
